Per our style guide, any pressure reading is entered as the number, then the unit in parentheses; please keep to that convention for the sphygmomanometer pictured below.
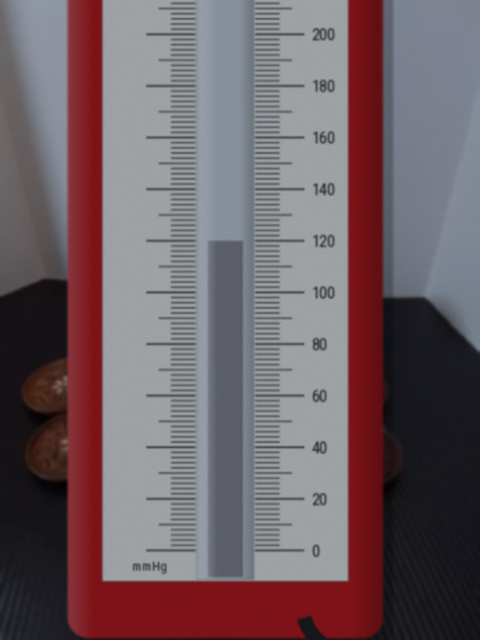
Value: 120 (mmHg)
